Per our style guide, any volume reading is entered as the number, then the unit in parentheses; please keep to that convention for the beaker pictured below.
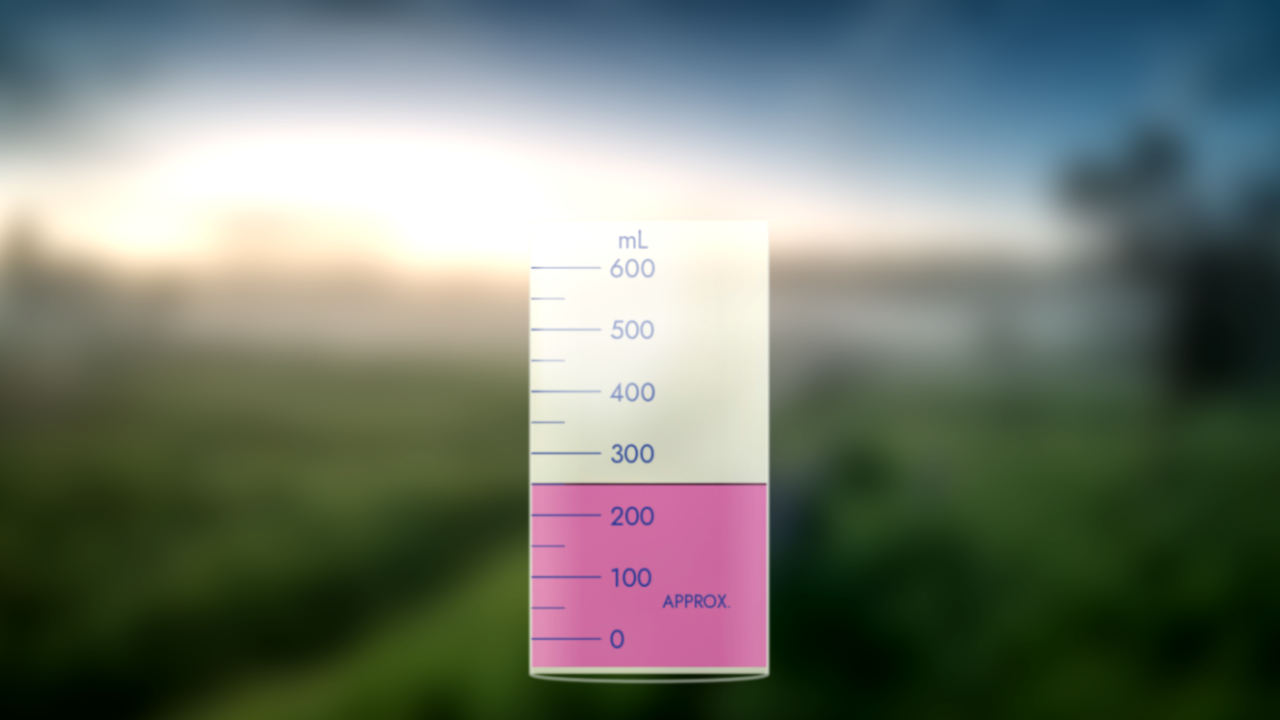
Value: 250 (mL)
